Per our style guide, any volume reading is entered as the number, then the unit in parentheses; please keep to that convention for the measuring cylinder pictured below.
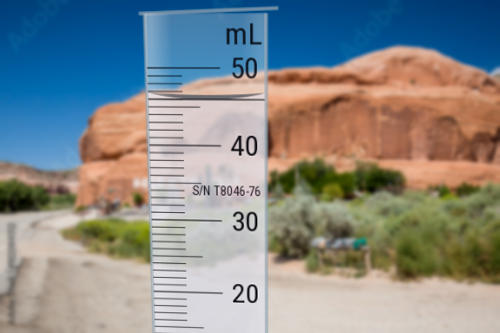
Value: 46 (mL)
